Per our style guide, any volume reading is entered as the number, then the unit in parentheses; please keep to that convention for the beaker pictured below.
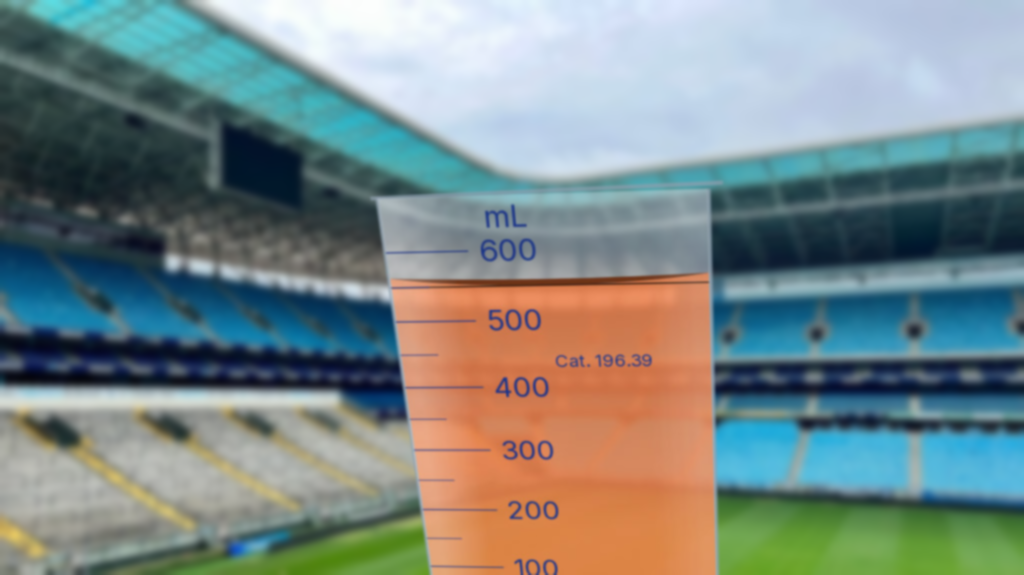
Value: 550 (mL)
